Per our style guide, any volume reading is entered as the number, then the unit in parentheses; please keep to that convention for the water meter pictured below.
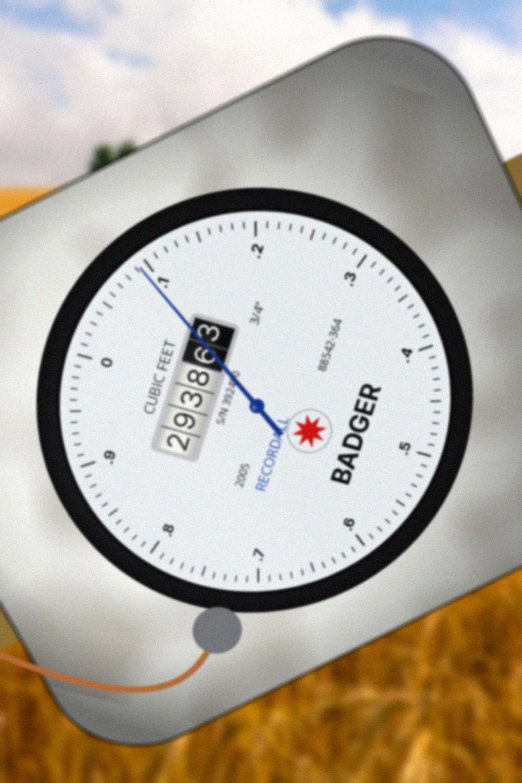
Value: 293863.09 (ft³)
